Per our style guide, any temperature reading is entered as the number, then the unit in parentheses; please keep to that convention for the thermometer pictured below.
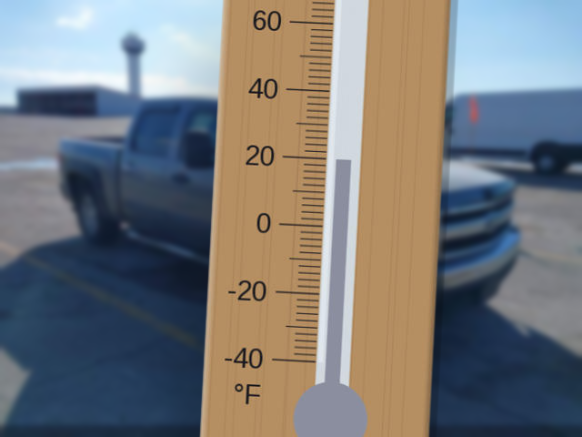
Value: 20 (°F)
